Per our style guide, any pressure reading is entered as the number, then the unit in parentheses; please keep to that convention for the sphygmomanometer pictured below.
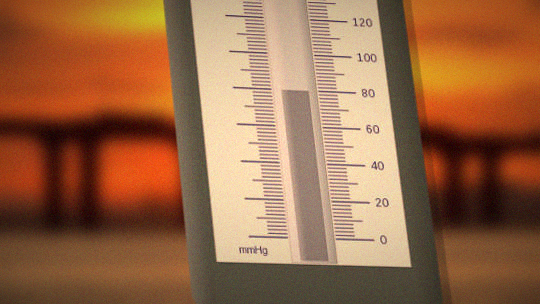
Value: 80 (mmHg)
